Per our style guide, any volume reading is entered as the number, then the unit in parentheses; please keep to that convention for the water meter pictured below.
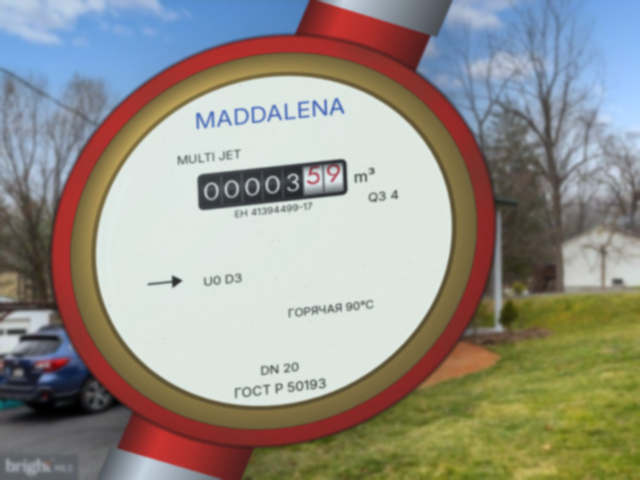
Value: 3.59 (m³)
